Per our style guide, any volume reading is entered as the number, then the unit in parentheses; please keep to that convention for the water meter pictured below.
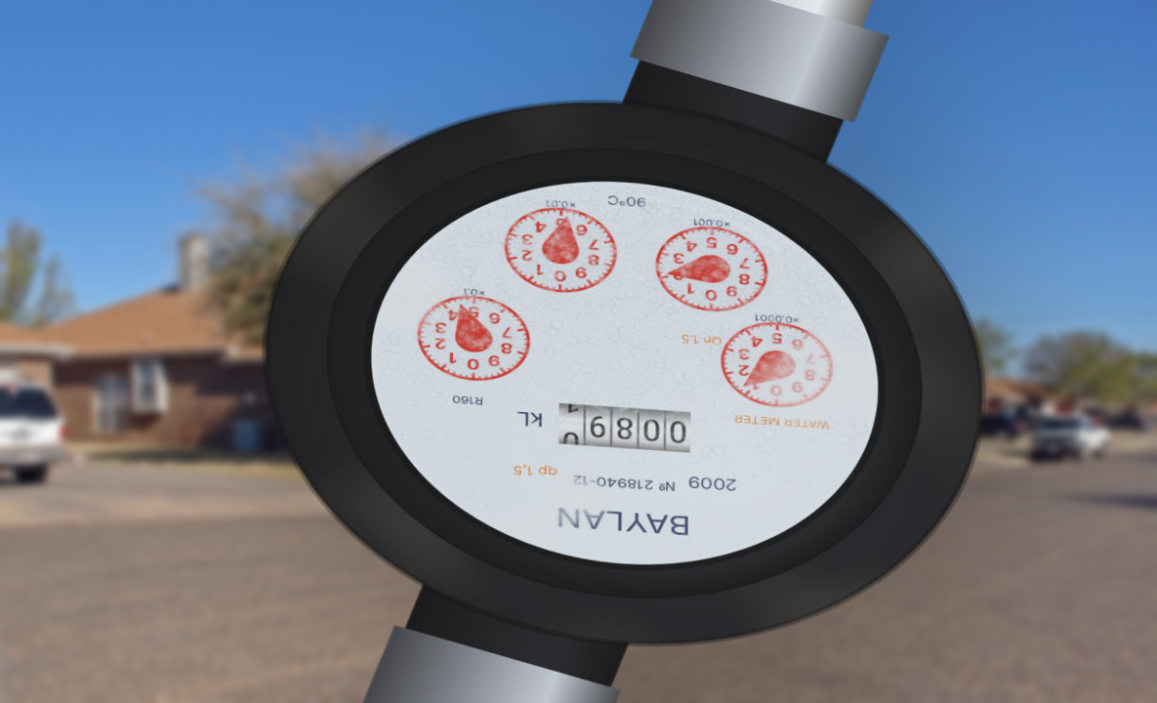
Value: 890.4521 (kL)
